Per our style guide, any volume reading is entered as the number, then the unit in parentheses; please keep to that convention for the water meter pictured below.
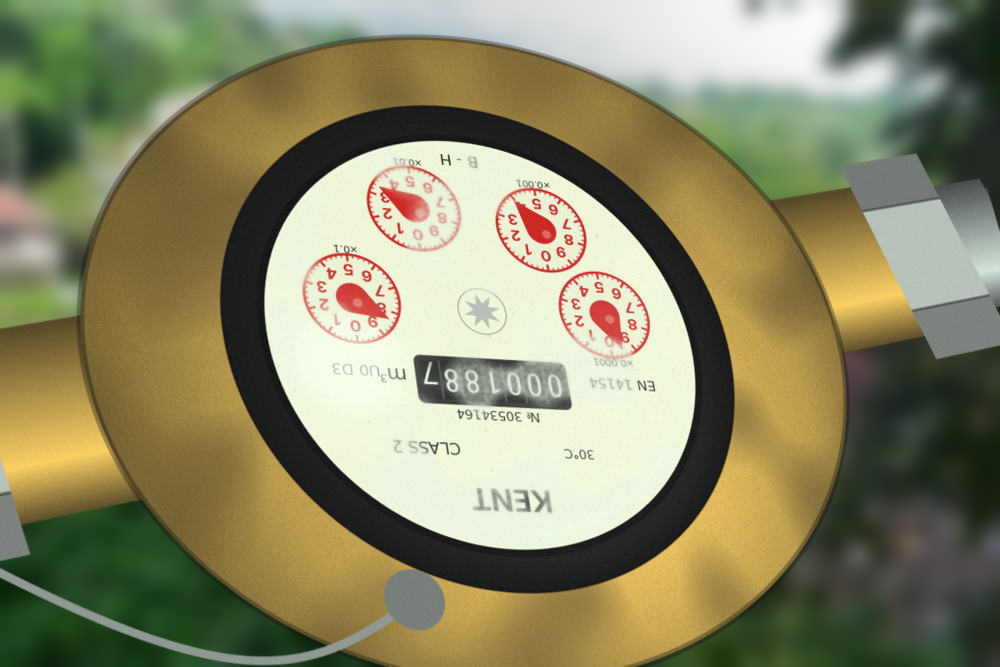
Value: 1886.8339 (m³)
